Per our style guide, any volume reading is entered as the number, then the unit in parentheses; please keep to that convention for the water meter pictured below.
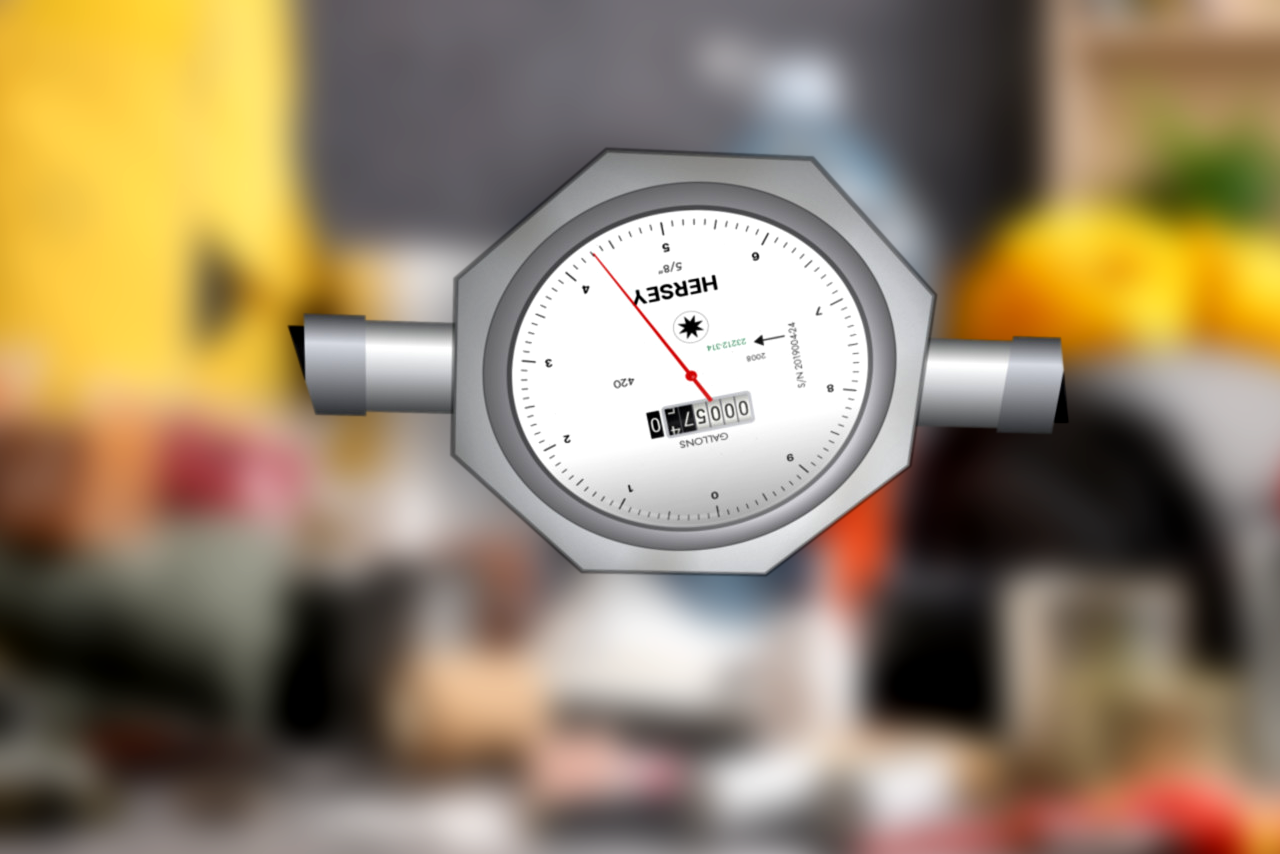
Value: 5744.3 (gal)
